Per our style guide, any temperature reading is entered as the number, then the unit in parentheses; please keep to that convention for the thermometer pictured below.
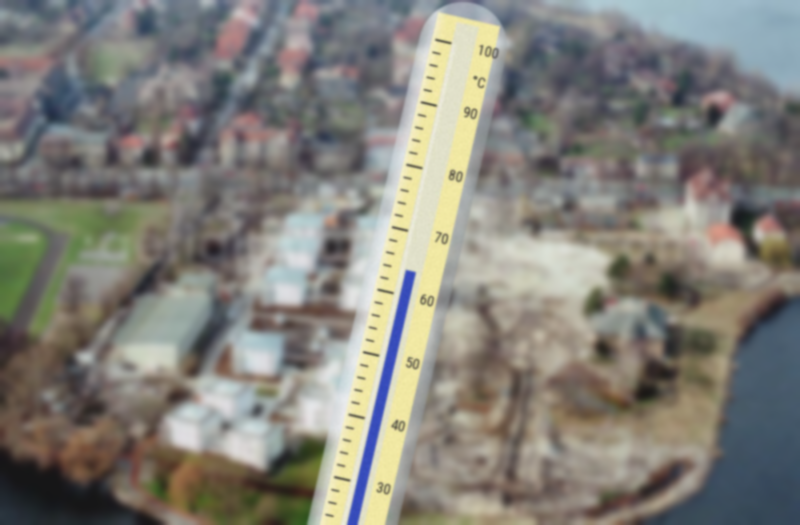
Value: 64 (°C)
